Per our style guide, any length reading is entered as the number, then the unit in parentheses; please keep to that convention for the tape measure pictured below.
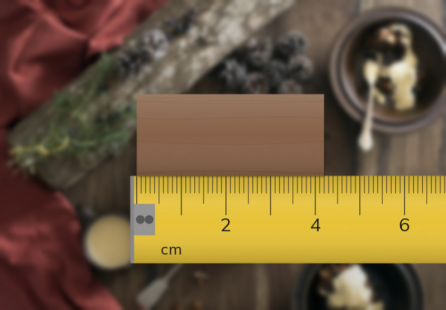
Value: 4.2 (cm)
